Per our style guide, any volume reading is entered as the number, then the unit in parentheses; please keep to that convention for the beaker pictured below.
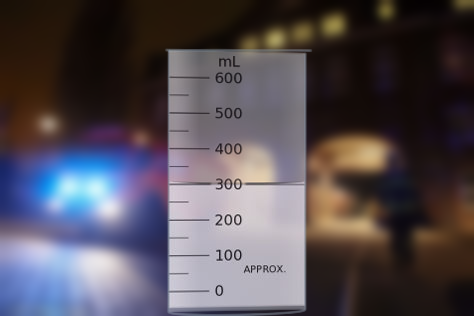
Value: 300 (mL)
